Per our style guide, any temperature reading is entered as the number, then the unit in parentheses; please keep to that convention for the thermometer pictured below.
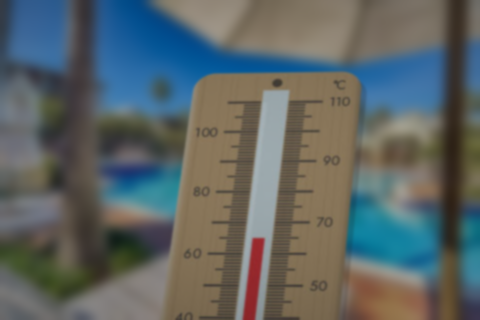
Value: 65 (°C)
